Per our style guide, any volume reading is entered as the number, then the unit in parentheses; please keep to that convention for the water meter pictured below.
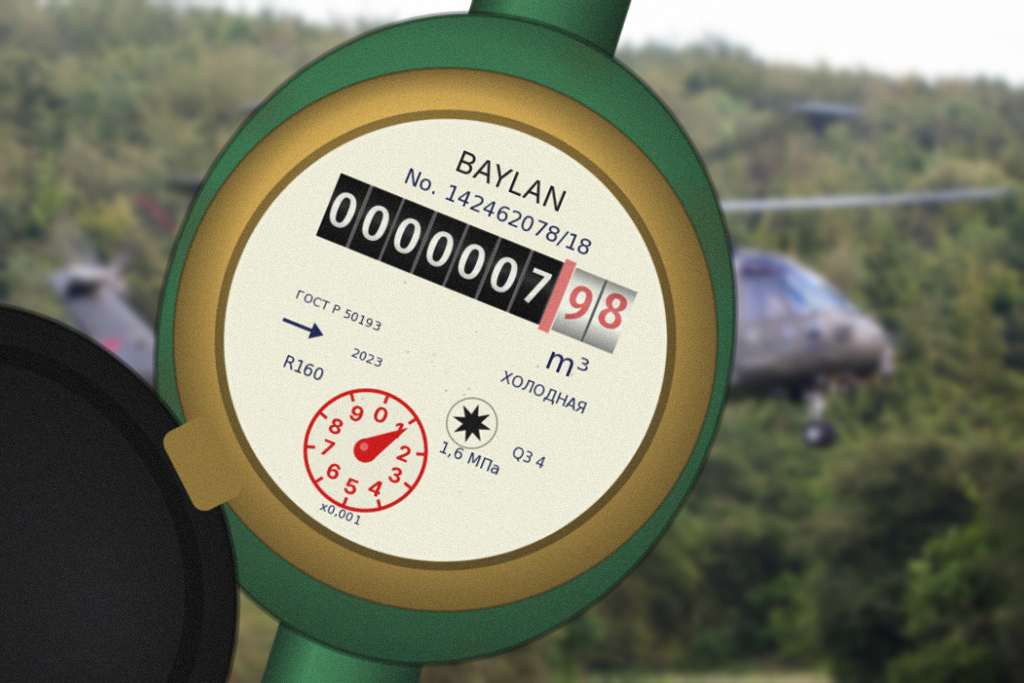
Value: 7.981 (m³)
